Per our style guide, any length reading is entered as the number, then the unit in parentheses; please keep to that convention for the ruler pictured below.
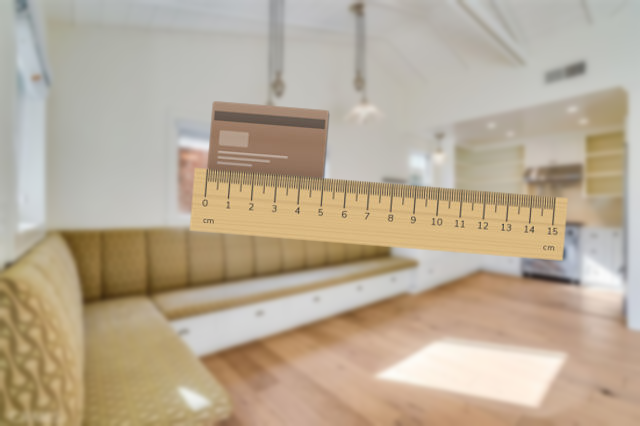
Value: 5 (cm)
